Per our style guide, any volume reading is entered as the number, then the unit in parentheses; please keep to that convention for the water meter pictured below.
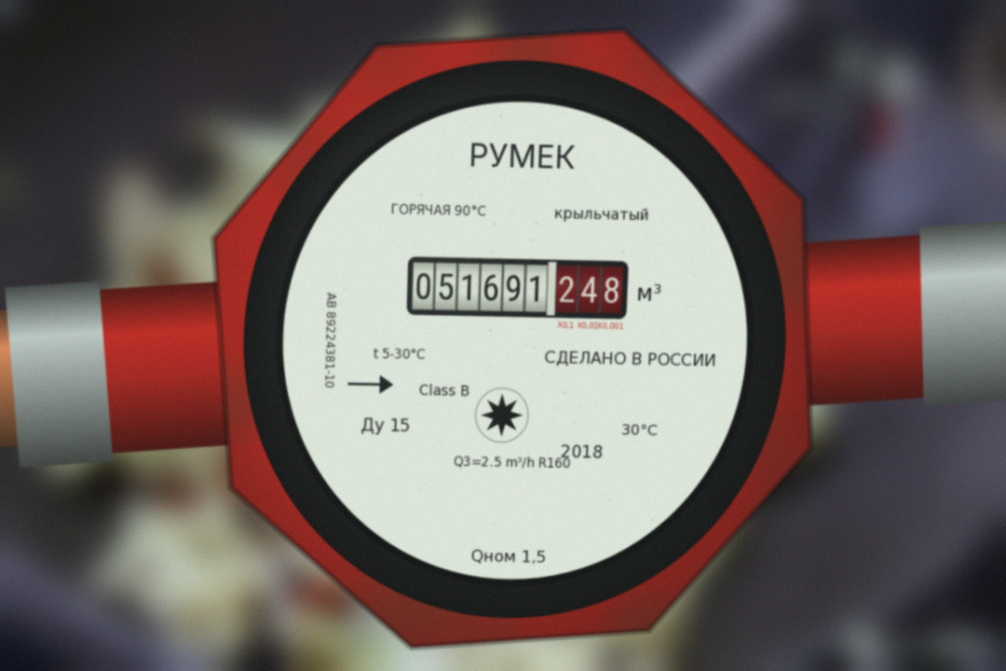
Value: 51691.248 (m³)
